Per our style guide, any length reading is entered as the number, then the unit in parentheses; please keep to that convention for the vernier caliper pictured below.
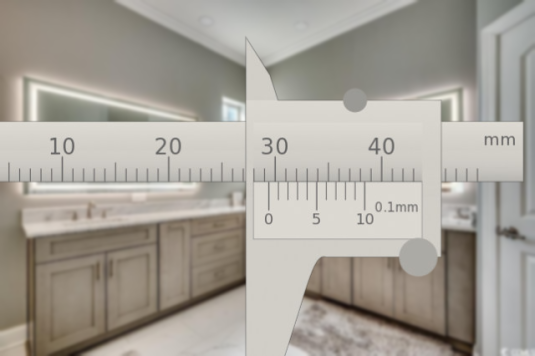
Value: 29.4 (mm)
